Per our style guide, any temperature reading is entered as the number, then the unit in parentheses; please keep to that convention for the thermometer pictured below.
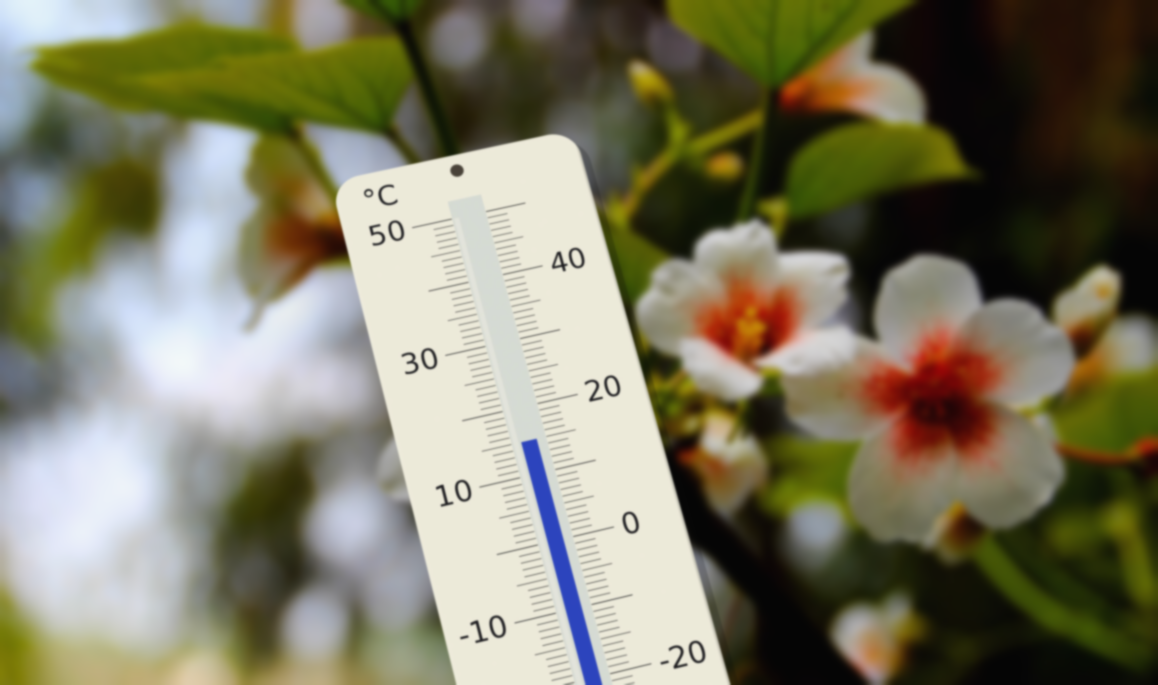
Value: 15 (°C)
